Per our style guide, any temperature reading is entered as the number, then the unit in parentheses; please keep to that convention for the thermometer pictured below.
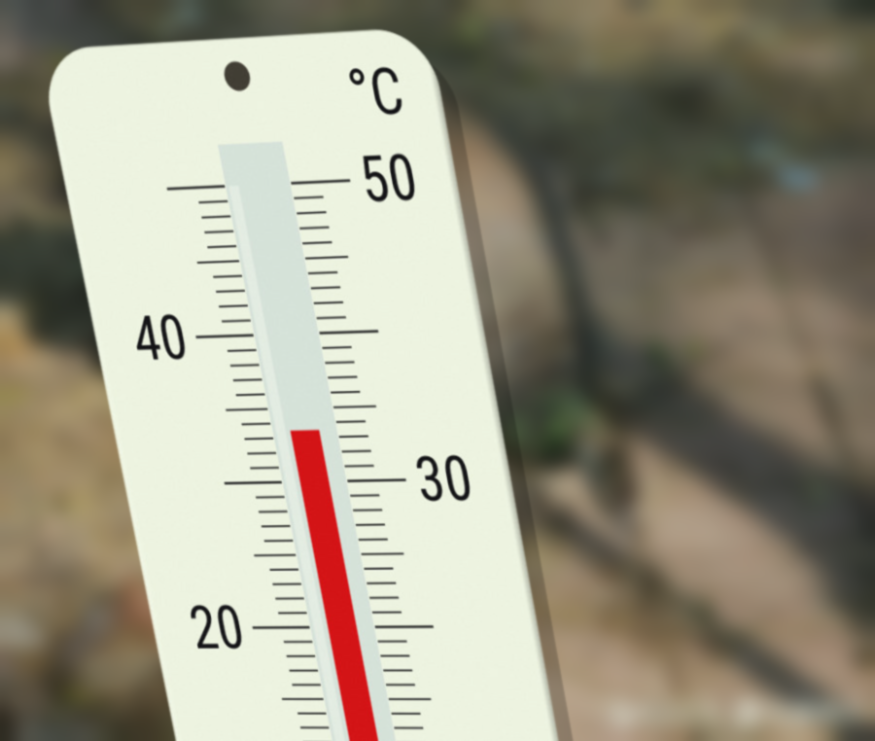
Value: 33.5 (°C)
